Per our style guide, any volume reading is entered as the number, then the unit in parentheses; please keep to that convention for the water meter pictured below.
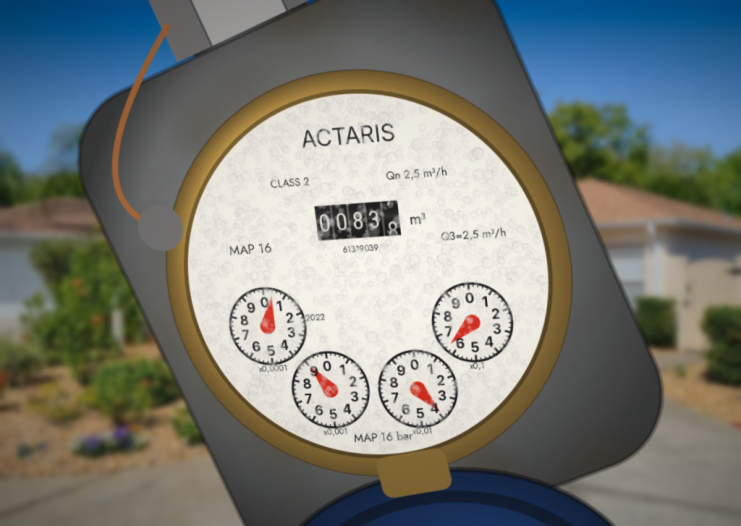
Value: 837.6390 (m³)
